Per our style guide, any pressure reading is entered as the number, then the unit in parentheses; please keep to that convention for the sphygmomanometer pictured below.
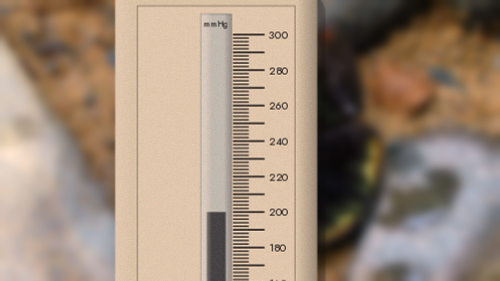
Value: 200 (mmHg)
